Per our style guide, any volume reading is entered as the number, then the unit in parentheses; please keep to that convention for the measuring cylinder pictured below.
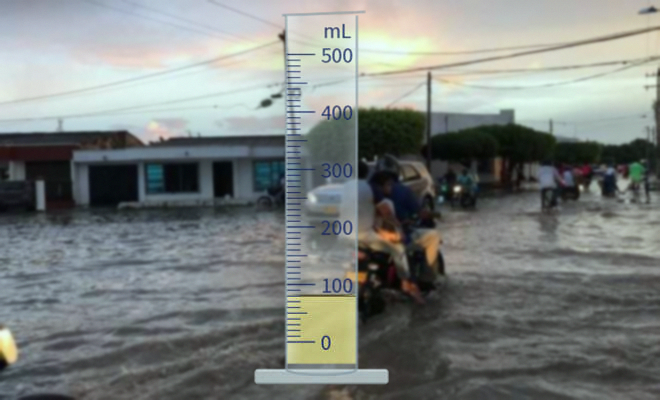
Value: 80 (mL)
